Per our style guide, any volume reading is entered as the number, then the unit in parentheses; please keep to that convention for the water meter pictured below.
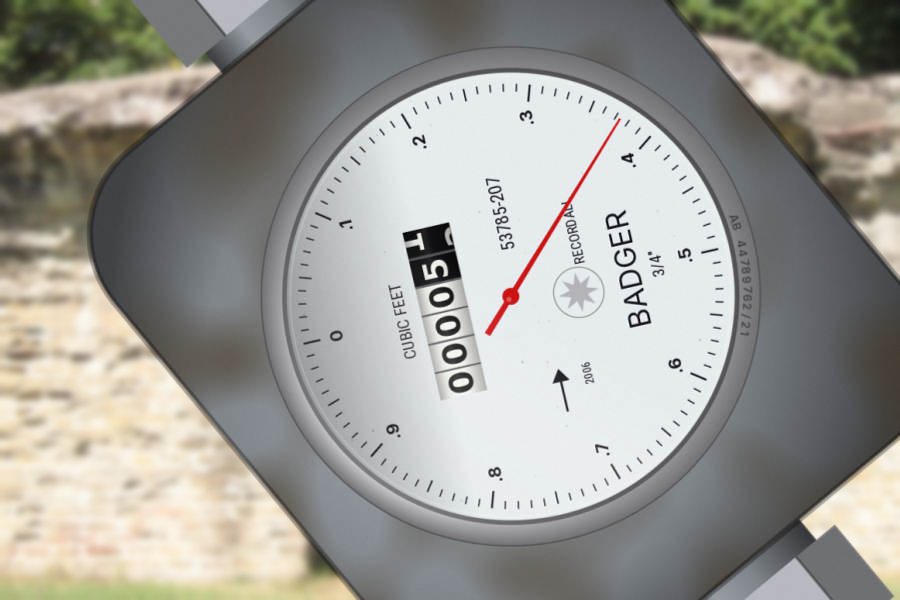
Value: 51.37 (ft³)
